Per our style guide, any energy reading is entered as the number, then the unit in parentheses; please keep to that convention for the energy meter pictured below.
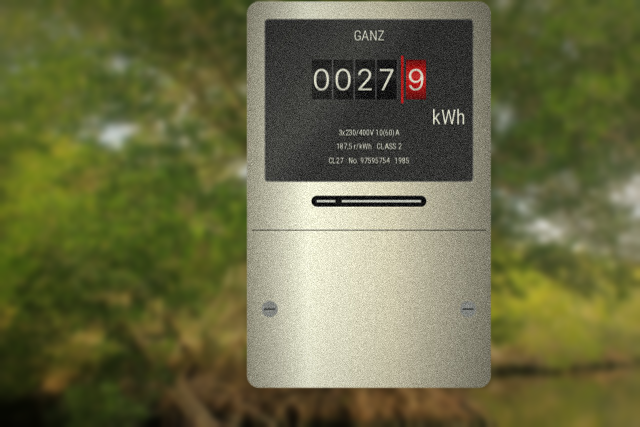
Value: 27.9 (kWh)
